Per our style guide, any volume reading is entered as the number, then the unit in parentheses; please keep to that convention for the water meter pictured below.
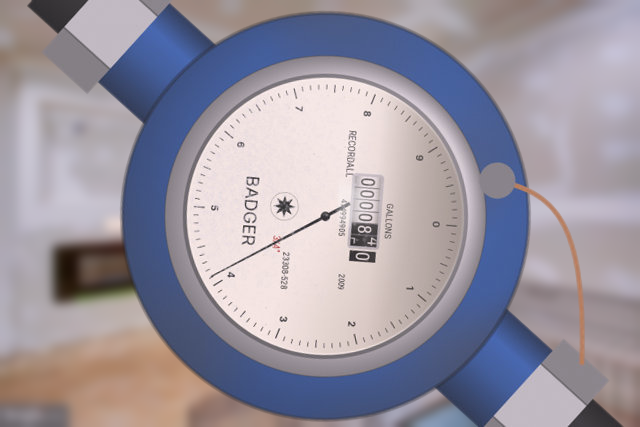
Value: 844.1 (gal)
